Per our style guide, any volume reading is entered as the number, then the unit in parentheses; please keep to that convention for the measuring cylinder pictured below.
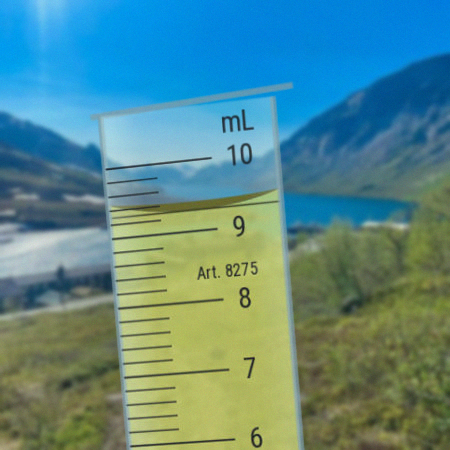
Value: 9.3 (mL)
